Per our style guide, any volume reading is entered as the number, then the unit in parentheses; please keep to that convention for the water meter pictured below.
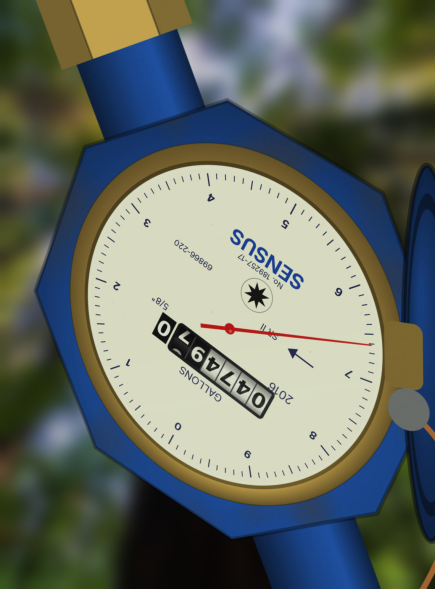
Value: 474966.6 (gal)
